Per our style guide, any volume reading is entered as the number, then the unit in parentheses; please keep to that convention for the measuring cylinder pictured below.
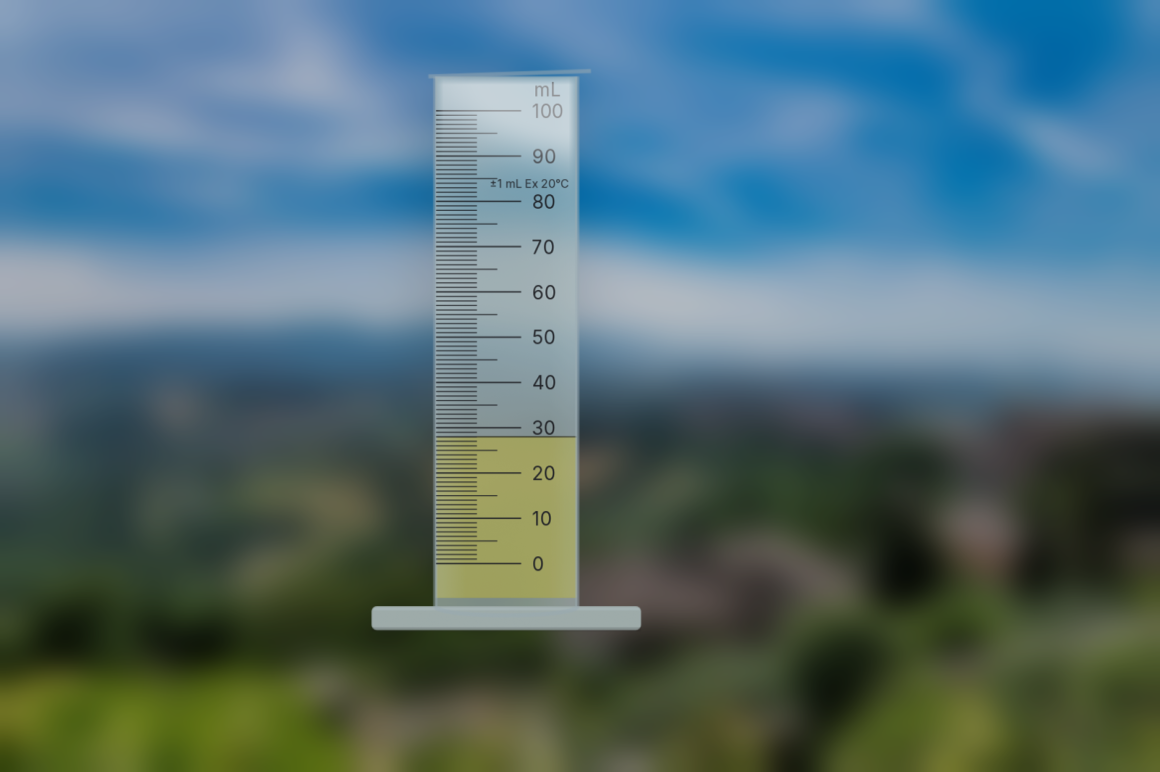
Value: 28 (mL)
